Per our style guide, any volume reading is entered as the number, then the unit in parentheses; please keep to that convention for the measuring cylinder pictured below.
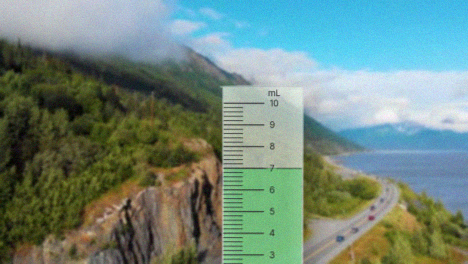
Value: 7 (mL)
